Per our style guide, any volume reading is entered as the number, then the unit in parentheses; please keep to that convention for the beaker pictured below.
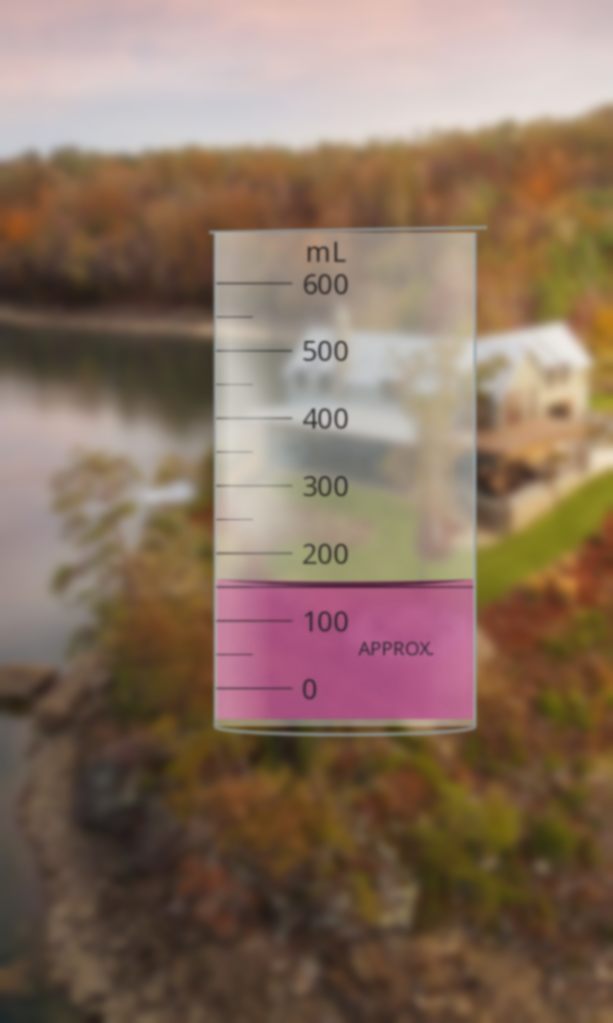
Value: 150 (mL)
